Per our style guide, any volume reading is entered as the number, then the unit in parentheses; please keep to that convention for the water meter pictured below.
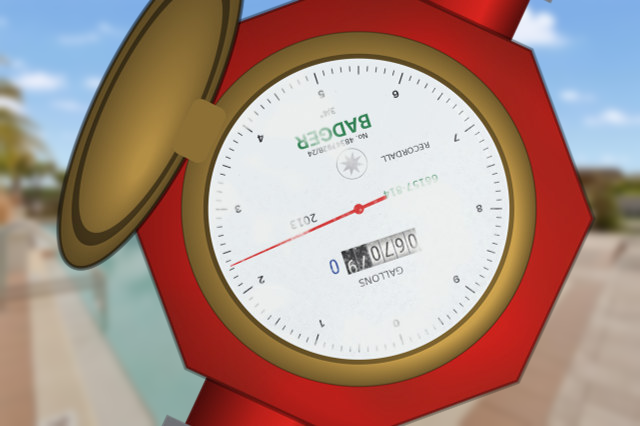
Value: 670792.3 (gal)
